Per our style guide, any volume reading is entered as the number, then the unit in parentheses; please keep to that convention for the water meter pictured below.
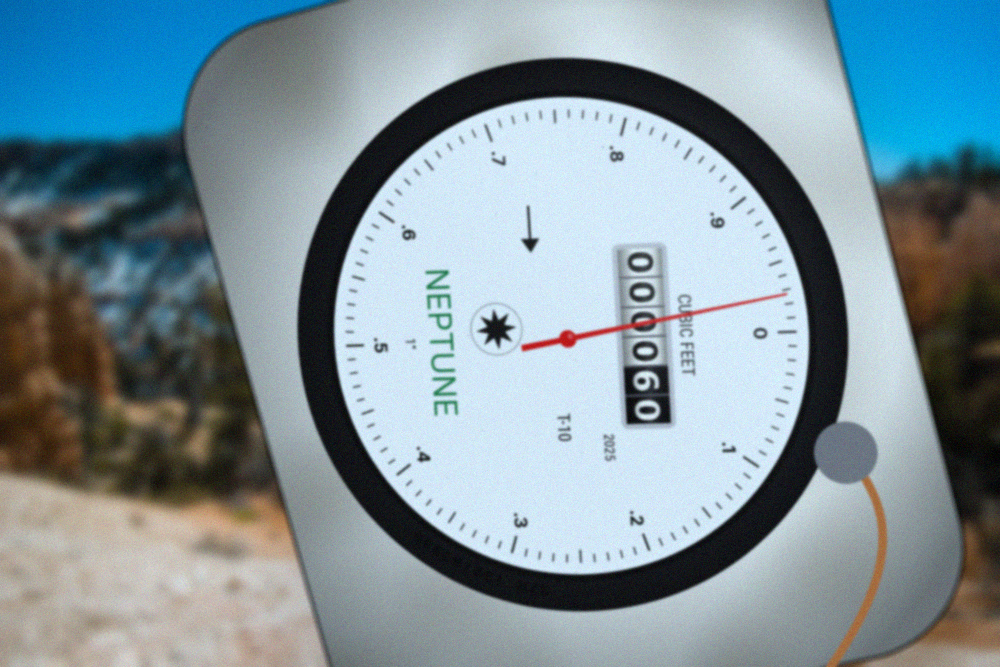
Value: 59.97 (ft³)
